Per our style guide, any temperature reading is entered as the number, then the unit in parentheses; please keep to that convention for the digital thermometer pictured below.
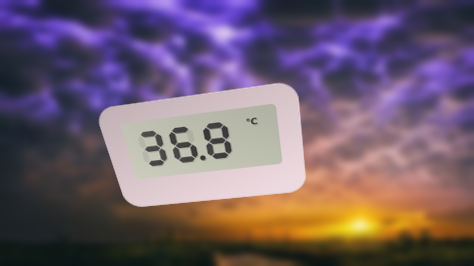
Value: 36.8 (°C)
